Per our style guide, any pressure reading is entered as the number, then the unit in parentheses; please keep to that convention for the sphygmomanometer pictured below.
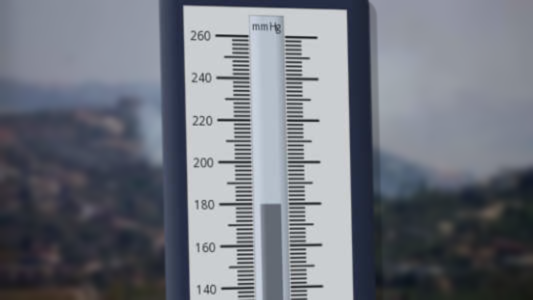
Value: 180 (mmHg)
